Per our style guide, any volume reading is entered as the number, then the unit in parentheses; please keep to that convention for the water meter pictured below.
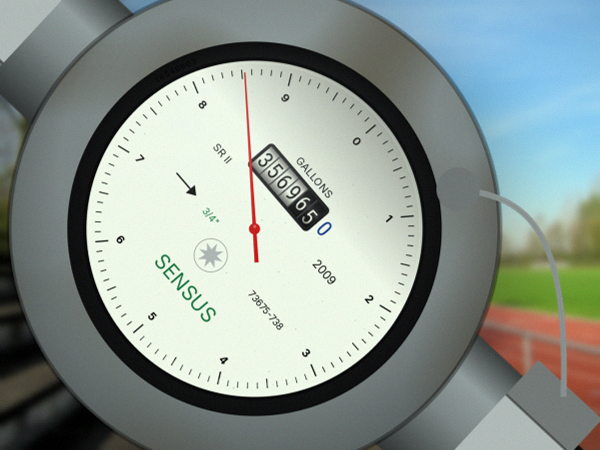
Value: 3569648.5 (gal)
